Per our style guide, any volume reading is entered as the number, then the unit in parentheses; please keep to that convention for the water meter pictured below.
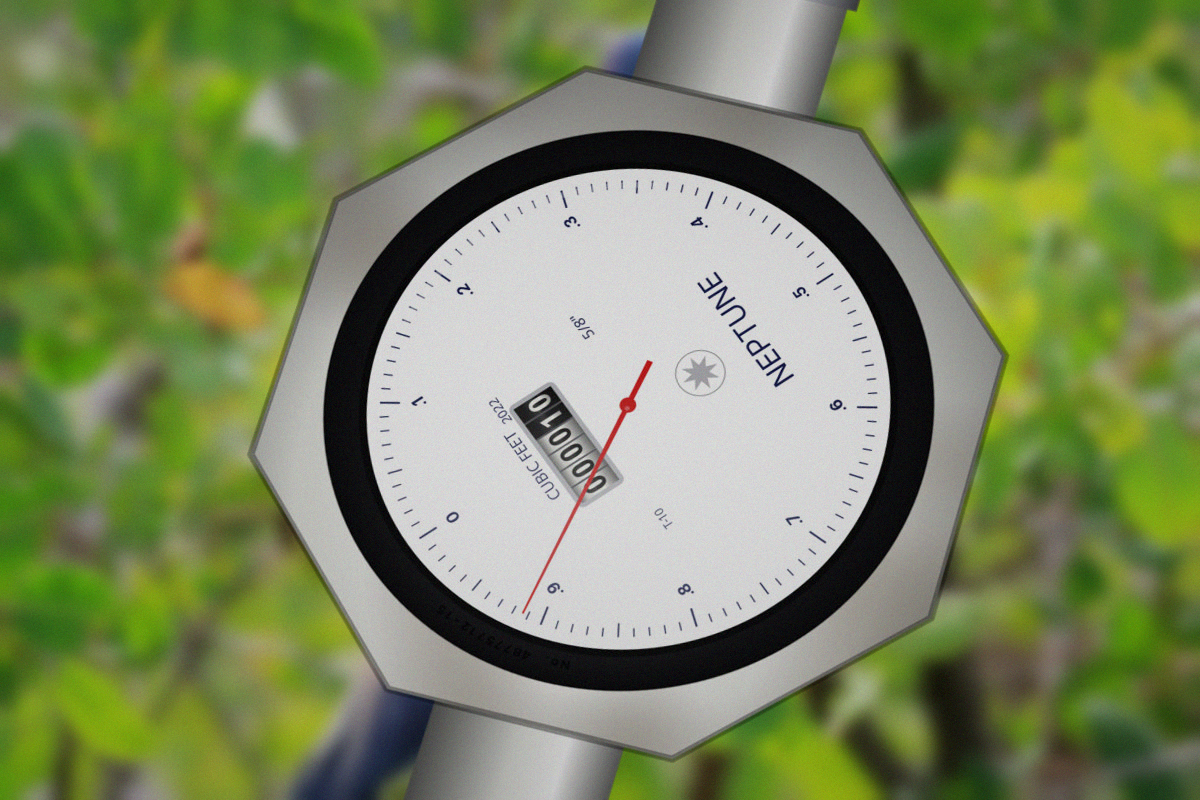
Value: 9.91 (ft³)
